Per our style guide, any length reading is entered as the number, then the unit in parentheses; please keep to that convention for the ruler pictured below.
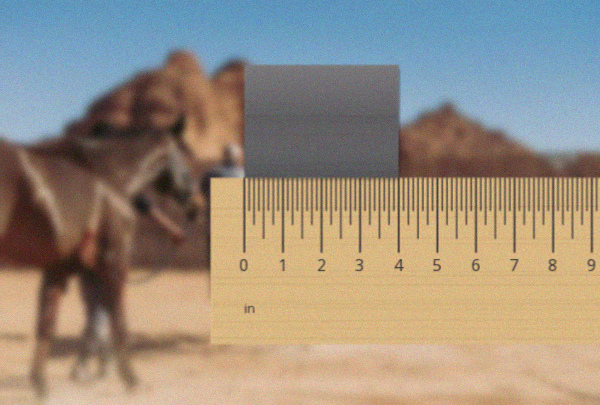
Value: 4 (in)
